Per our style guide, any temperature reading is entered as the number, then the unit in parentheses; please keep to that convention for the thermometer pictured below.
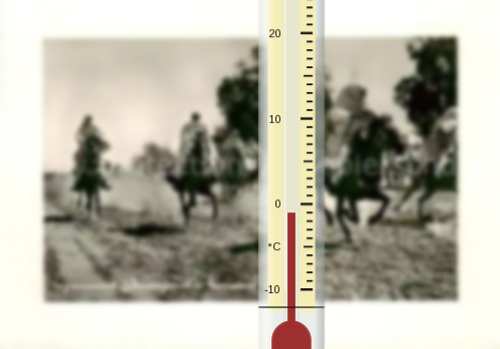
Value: -1 (°C)
